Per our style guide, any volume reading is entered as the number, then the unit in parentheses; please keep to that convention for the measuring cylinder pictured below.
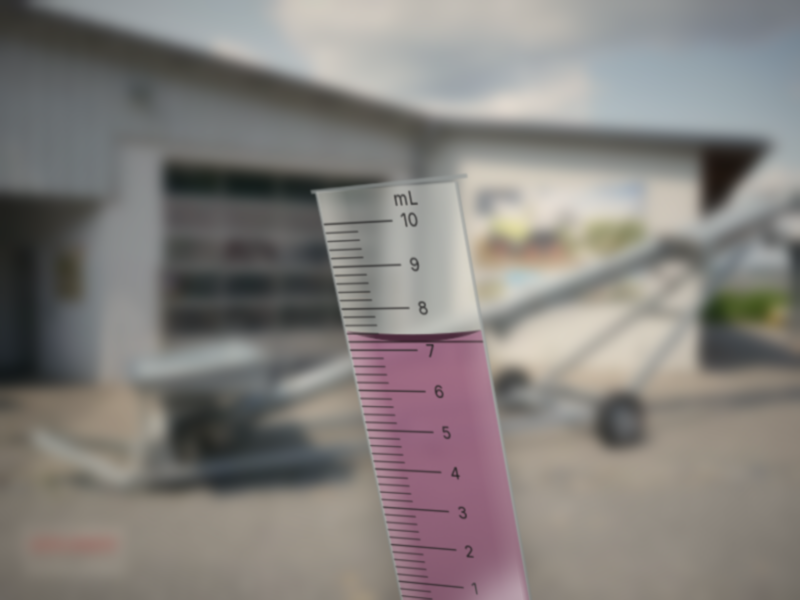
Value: 7.2 (mL)
